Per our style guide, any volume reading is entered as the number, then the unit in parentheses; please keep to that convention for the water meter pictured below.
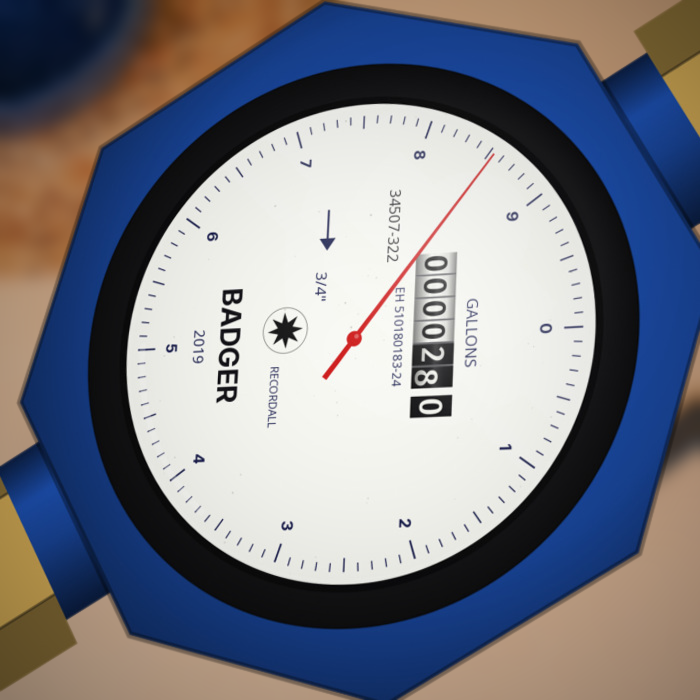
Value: 278.5 (gal)
